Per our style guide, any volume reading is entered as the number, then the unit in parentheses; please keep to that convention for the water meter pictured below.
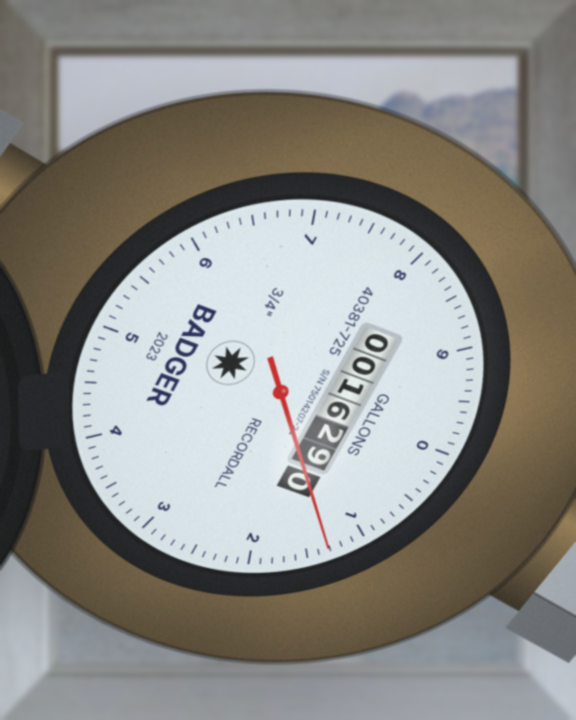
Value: 16291.3 (gal)
